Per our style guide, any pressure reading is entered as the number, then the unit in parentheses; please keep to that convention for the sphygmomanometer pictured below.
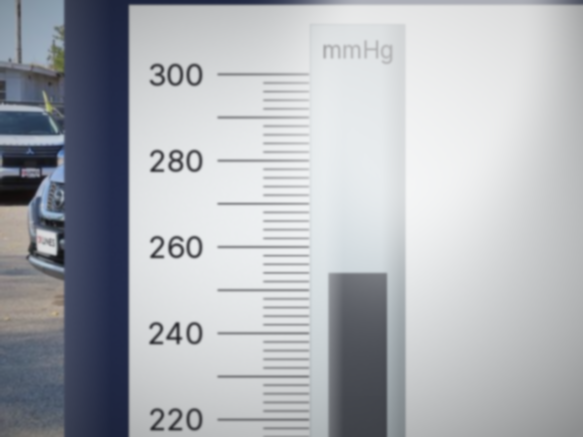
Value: 254 (mmHg)
